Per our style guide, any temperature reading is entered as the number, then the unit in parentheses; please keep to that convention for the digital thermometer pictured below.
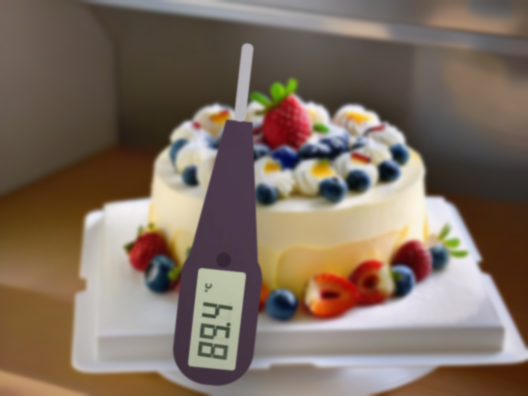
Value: 89.4 (°C)
